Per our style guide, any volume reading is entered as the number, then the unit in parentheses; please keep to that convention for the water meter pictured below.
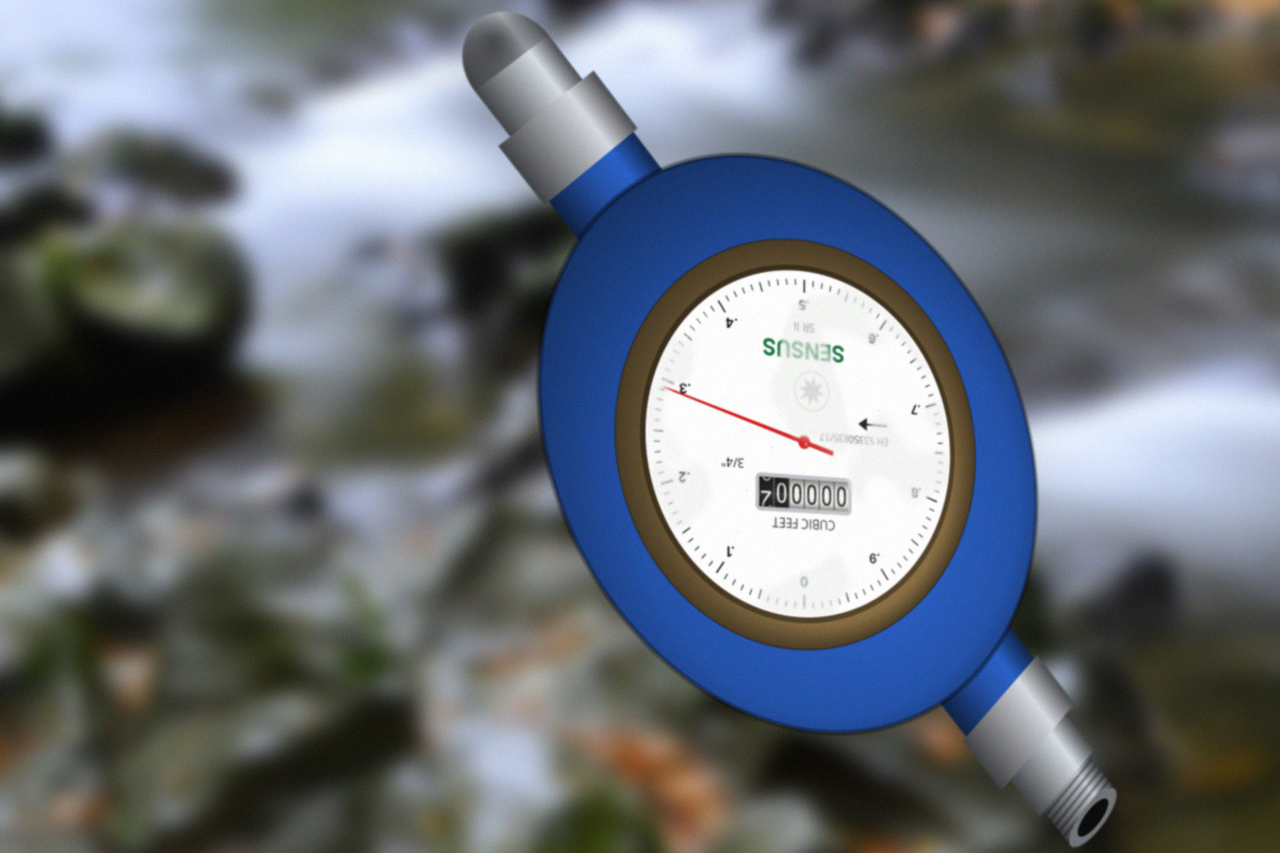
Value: 2.29 (ft³)
